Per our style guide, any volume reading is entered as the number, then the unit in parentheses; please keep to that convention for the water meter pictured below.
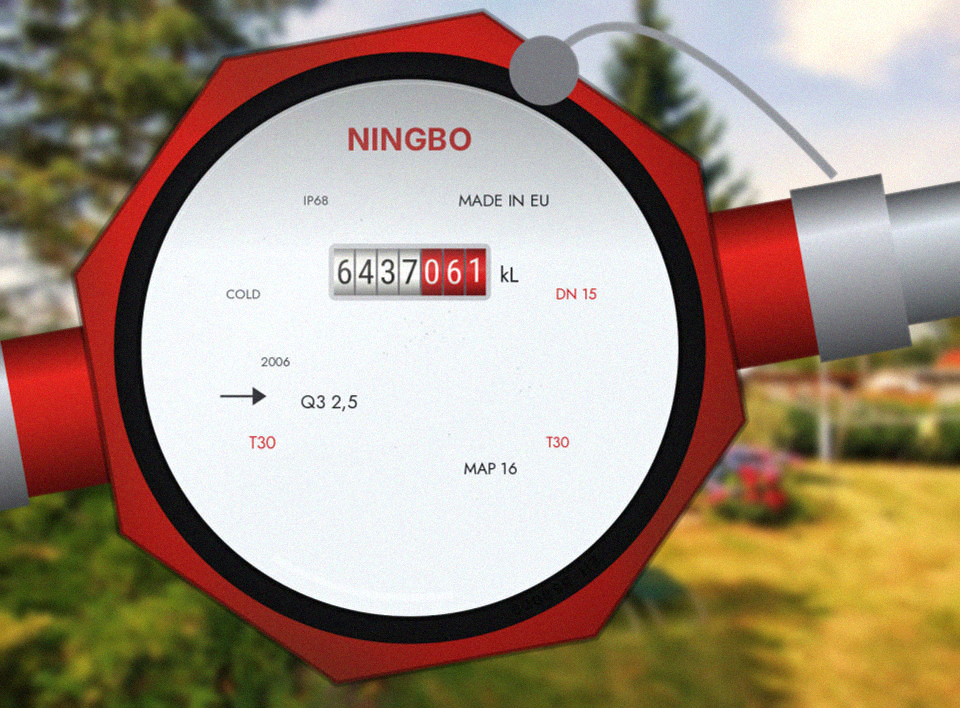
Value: 6437.061 (kL)
